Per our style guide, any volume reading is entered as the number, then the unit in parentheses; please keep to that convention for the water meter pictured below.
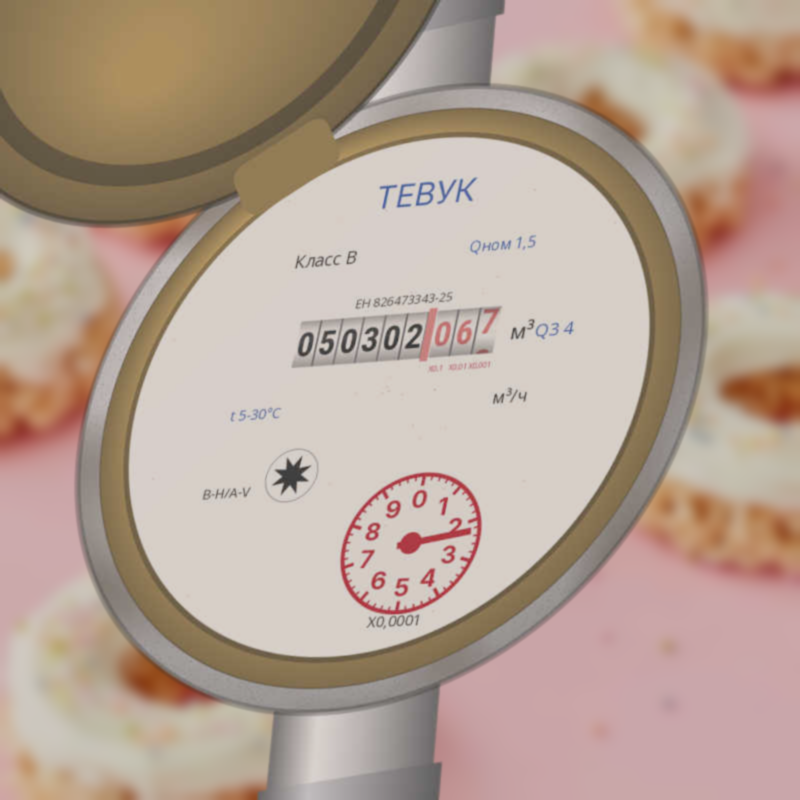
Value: 50302.0672 (m³)
